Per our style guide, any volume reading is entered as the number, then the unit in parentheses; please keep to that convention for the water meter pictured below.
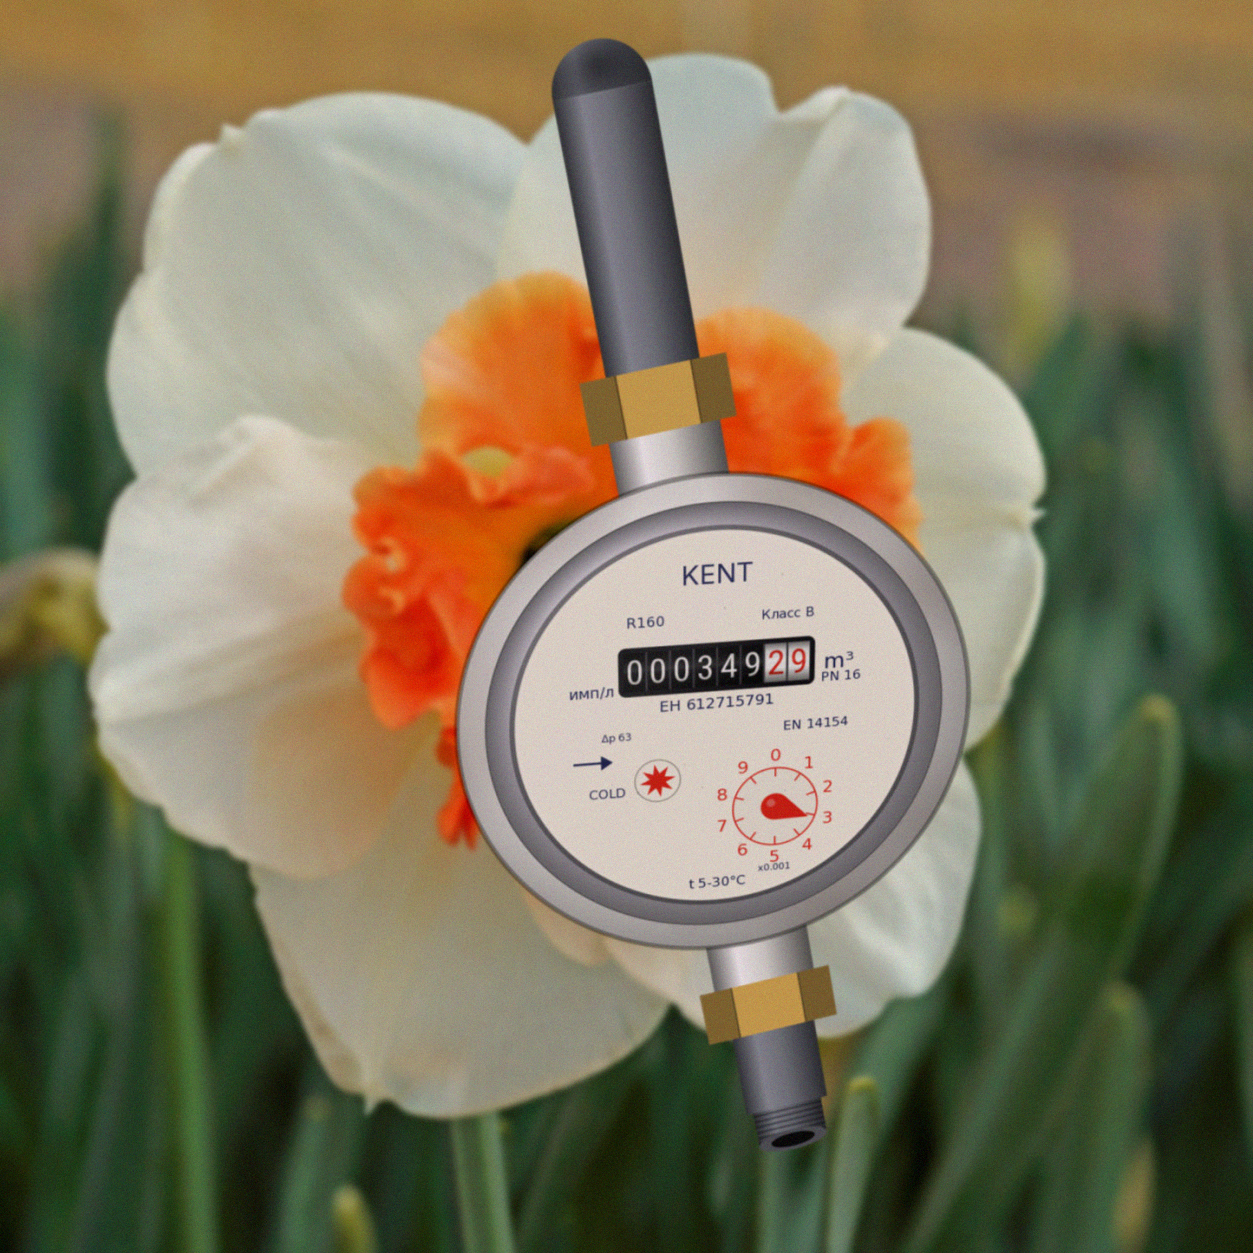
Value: 349.293 (m³)
